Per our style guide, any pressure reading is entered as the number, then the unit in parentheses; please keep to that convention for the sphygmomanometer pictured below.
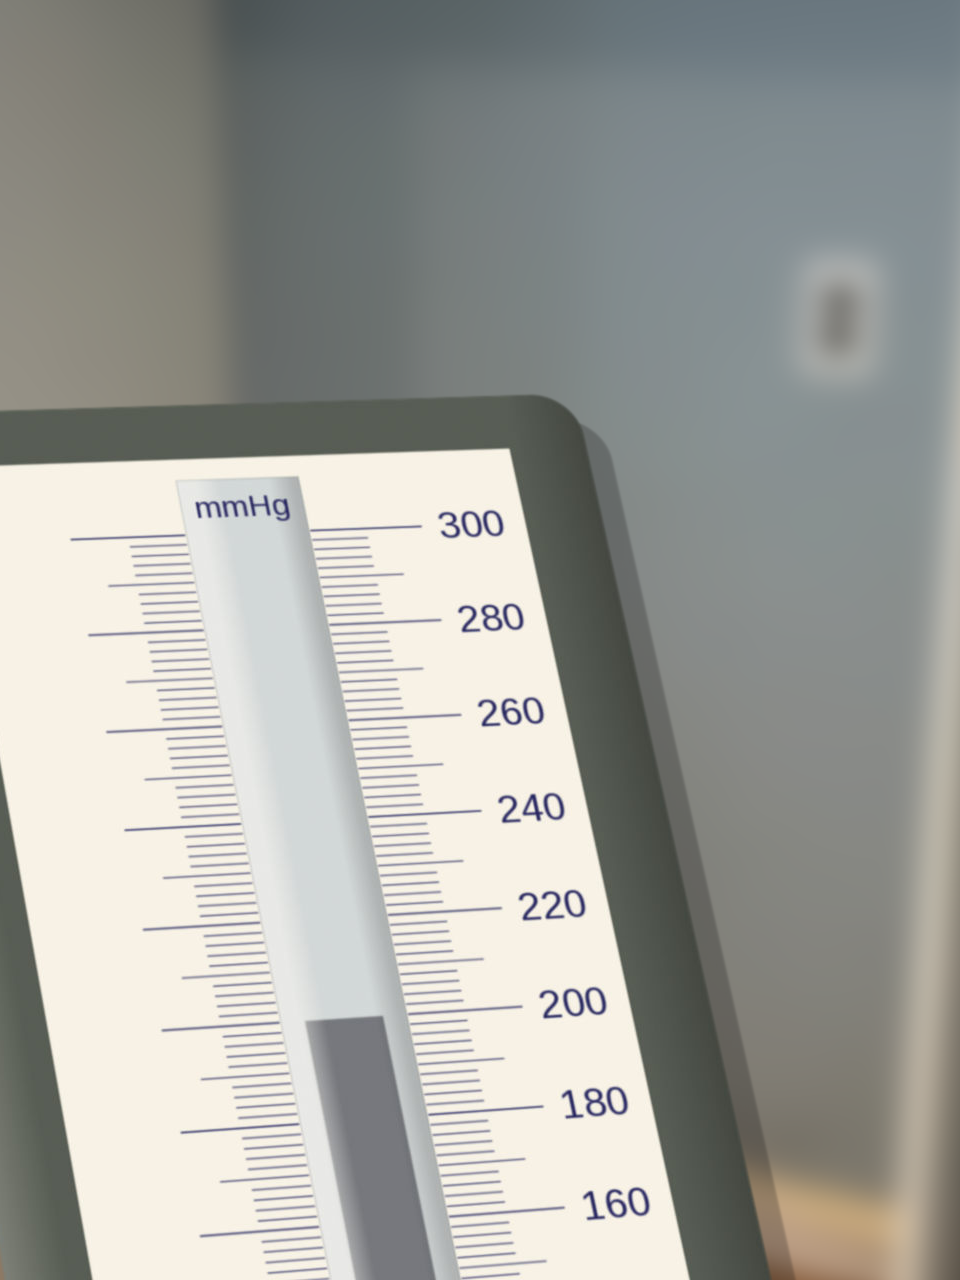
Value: 200 (mmHg)
